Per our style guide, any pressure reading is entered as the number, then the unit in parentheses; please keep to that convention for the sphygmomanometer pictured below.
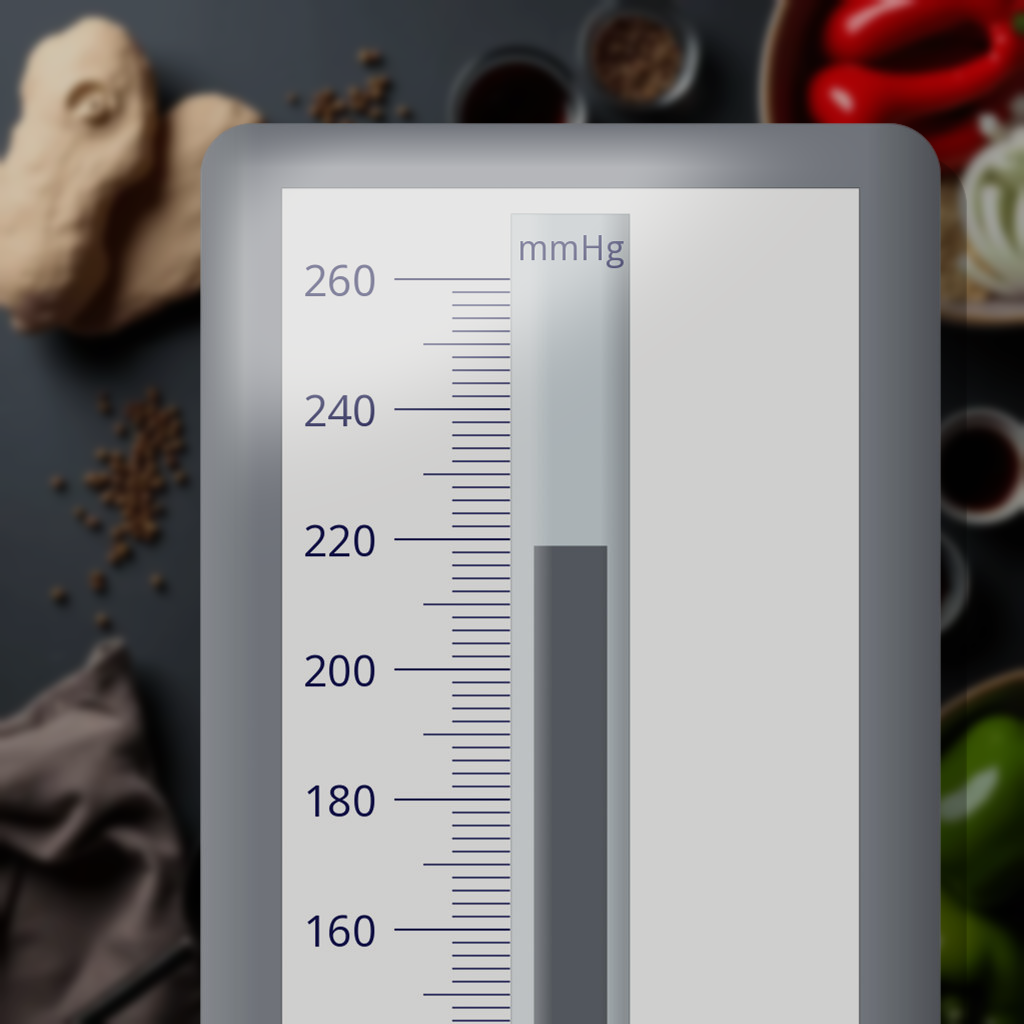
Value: 219 (mmHg)
